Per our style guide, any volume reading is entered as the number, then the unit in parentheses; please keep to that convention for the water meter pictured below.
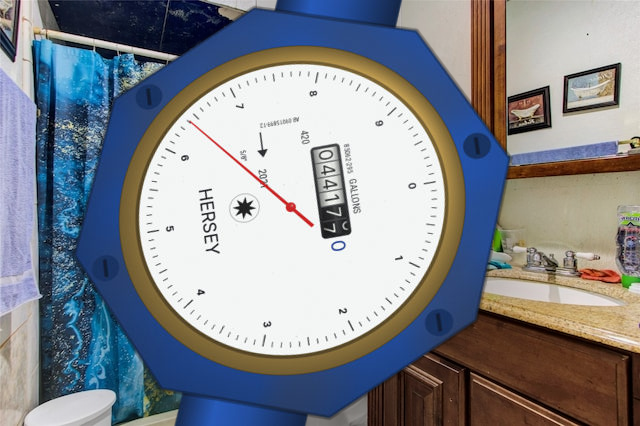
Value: 441766.4 (gal)
